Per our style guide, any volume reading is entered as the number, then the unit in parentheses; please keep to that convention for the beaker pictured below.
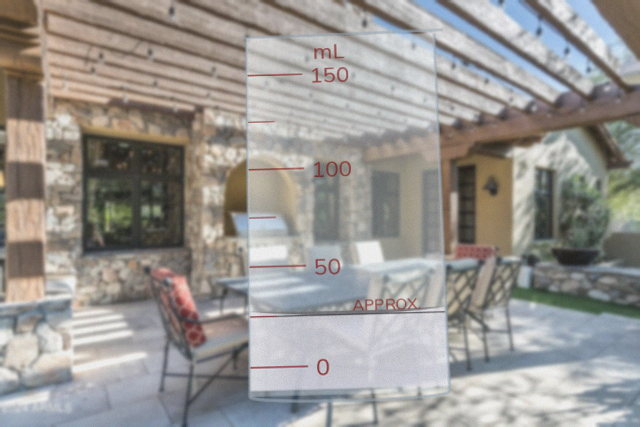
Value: 25 (mL)
